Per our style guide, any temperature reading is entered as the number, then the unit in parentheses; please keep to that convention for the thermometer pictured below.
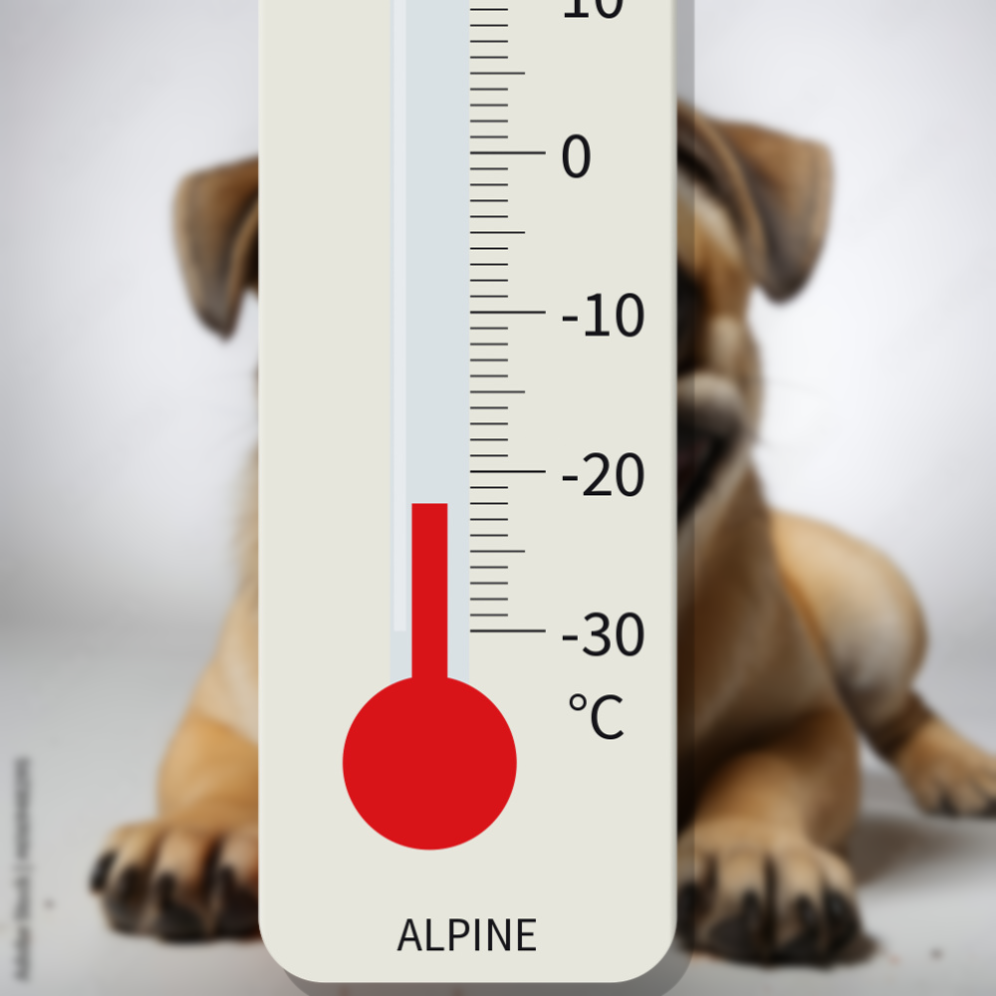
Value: -22 (°C)
